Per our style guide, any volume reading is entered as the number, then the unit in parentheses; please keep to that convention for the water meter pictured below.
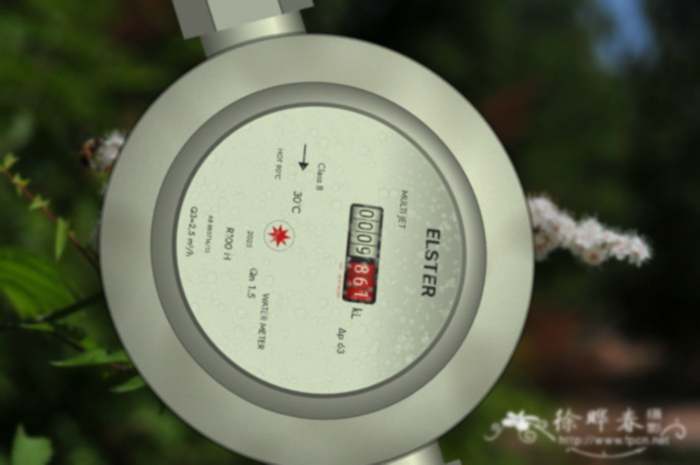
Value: 9.861 (kL)
